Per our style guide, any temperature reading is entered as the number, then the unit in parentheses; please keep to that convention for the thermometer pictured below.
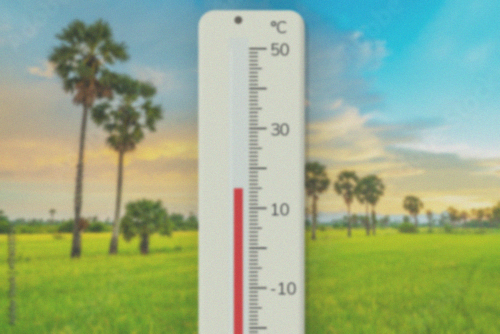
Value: 15 (°C)
